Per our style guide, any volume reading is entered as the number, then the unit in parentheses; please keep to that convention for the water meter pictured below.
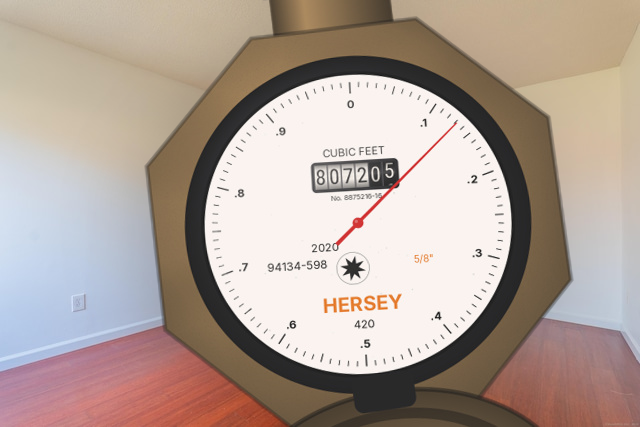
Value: 807205.13 (ft³)
